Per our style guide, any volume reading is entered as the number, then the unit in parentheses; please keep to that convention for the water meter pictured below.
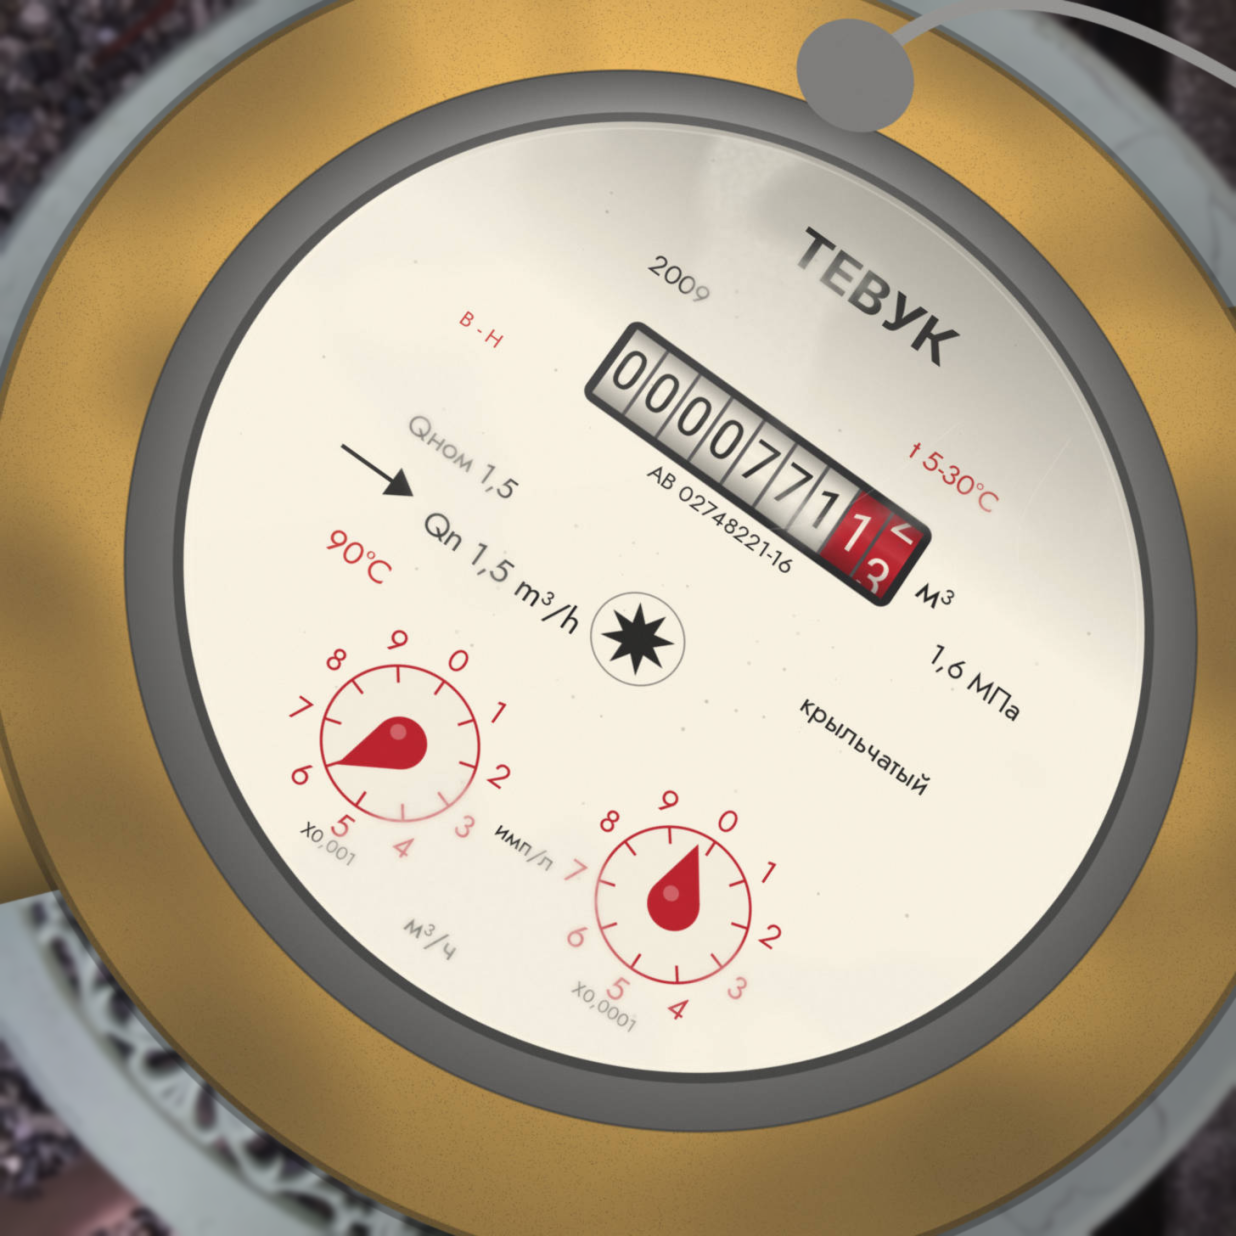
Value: 771.1259 (m³)
